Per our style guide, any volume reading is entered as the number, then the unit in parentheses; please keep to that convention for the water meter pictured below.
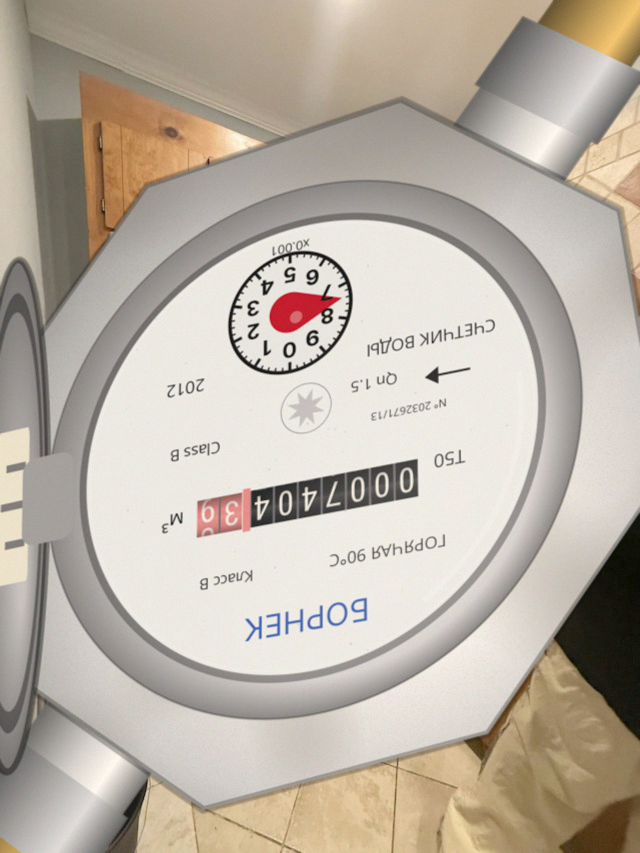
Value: 7404.387 (m³)
